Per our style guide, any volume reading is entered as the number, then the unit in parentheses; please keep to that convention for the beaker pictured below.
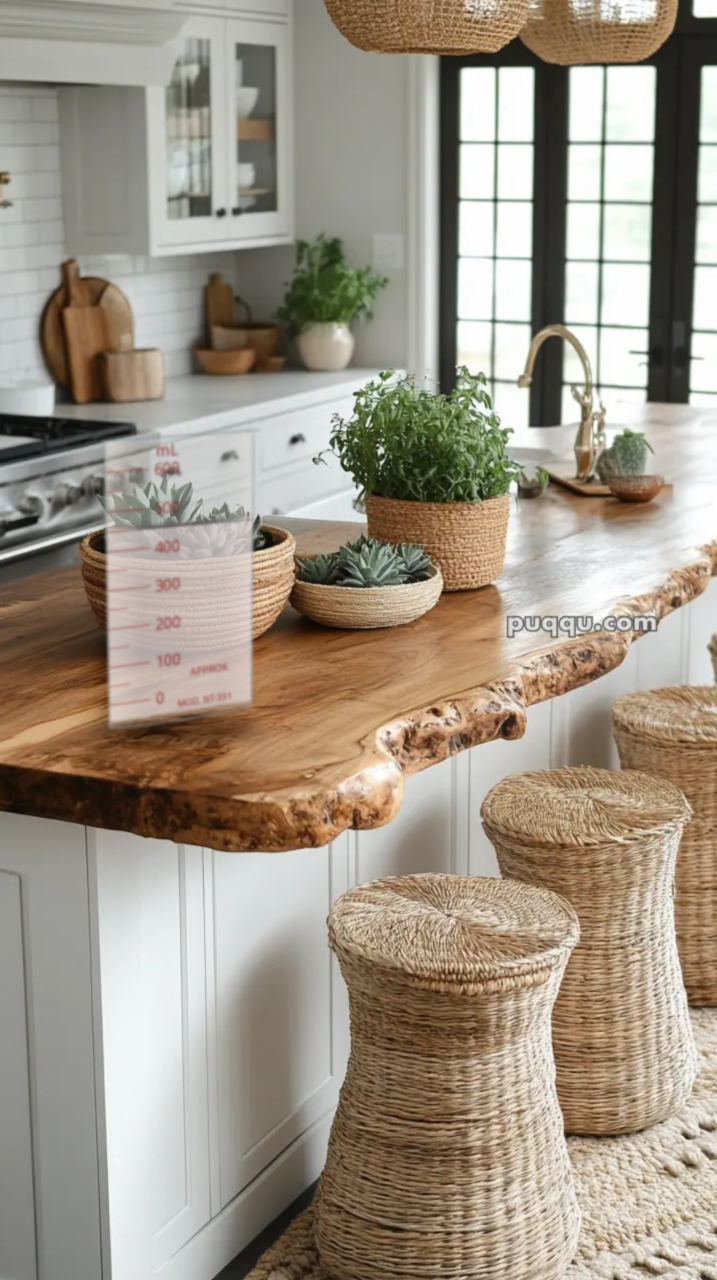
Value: 450 (mL)
